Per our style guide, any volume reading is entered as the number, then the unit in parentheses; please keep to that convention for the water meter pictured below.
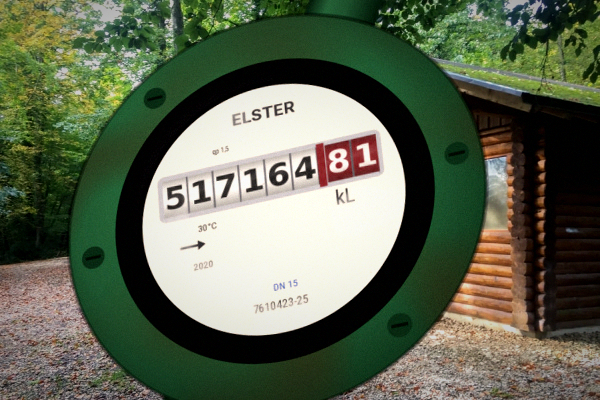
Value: 517164.81 (kL)
